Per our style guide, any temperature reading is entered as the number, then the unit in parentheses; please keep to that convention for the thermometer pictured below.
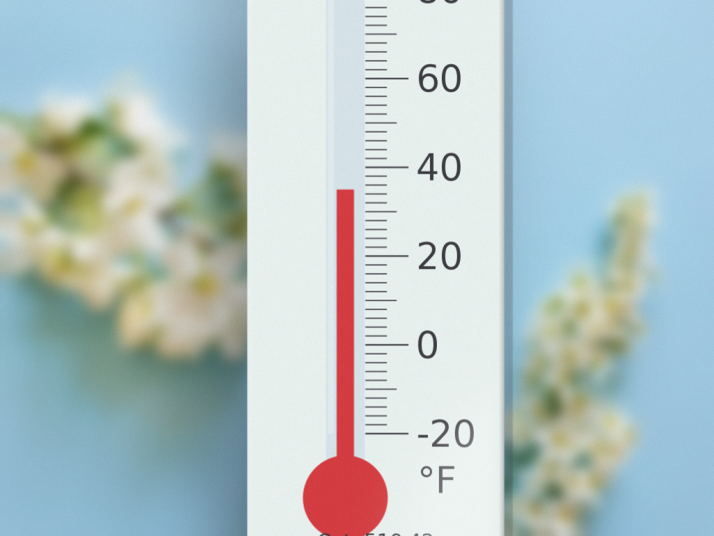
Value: 35 (°F)
